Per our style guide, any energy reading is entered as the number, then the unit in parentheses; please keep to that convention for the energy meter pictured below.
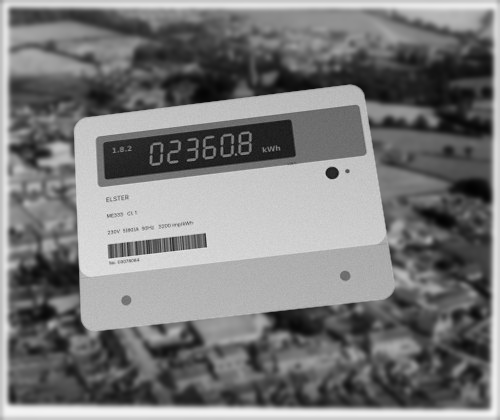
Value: 2360.8 (kWh)
